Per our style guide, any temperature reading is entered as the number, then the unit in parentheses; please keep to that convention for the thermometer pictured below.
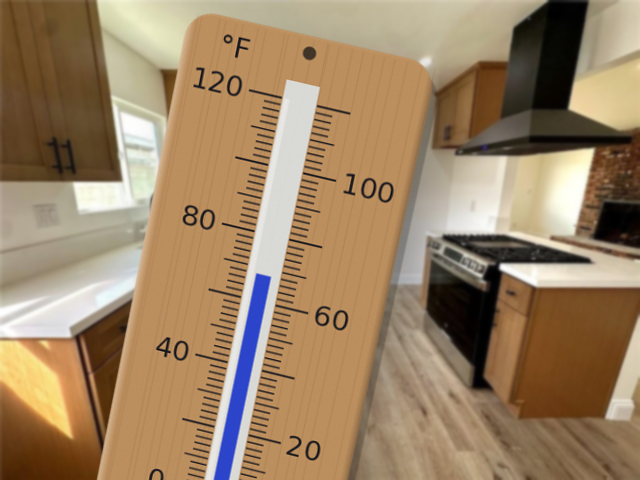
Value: 68 (°F)
